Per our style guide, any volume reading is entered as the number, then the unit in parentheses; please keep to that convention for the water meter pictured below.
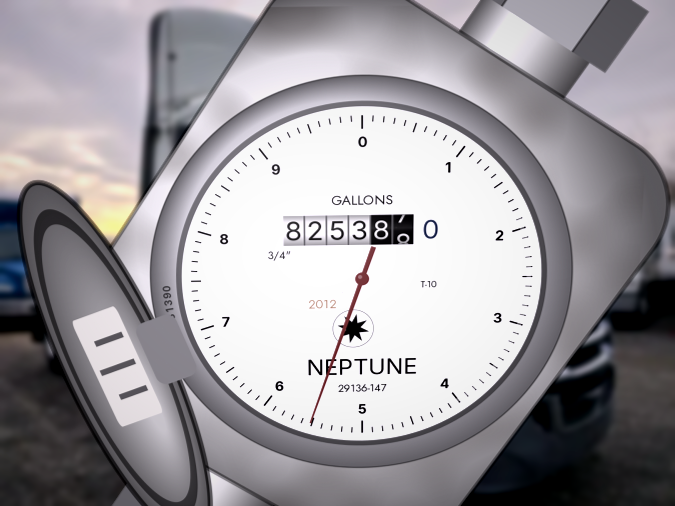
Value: 8253875.5 (gal)
